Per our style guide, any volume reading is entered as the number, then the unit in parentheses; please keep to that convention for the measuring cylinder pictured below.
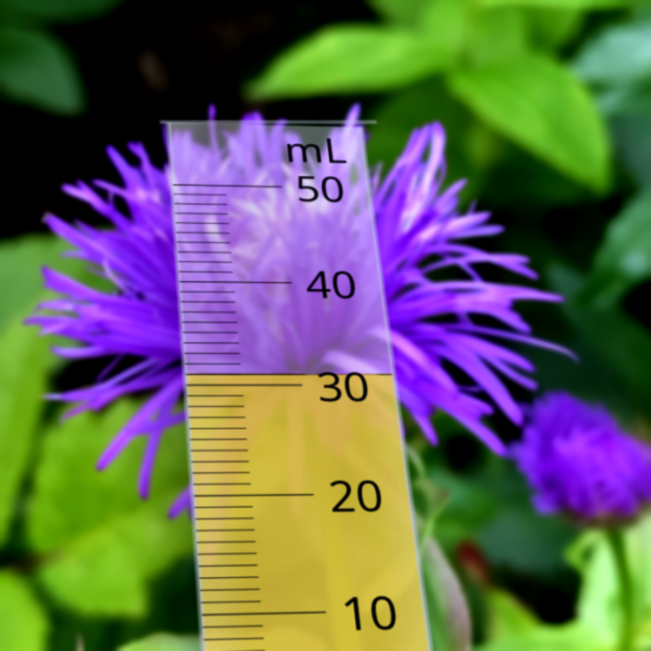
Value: 31 (mL)
